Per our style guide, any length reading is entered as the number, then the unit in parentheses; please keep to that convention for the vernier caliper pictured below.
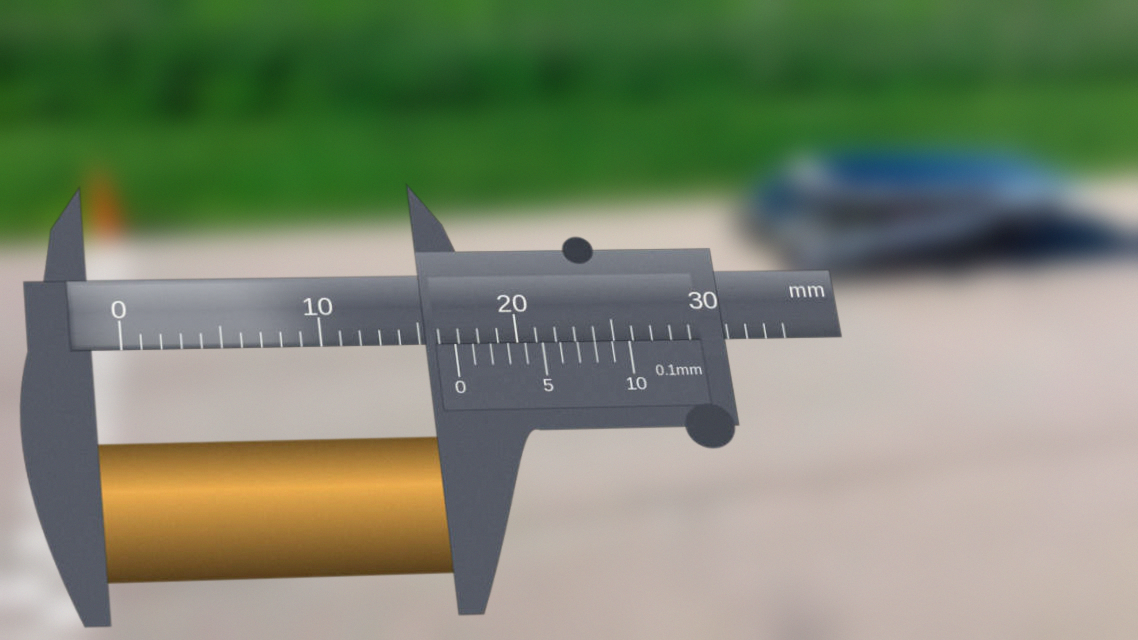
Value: 16.8 (mm)
